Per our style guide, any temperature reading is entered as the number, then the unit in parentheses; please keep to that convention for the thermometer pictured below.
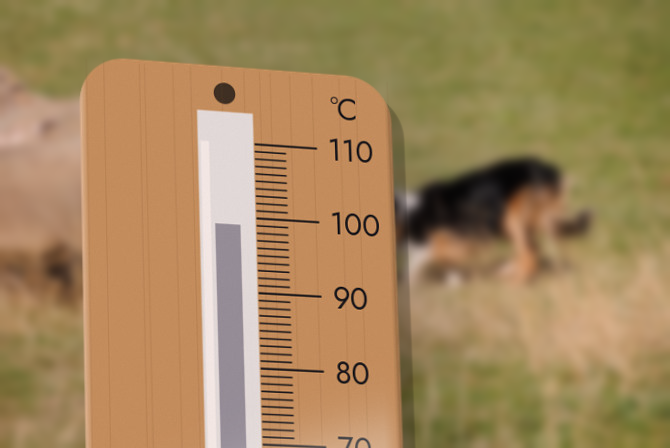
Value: 99 (°C)
